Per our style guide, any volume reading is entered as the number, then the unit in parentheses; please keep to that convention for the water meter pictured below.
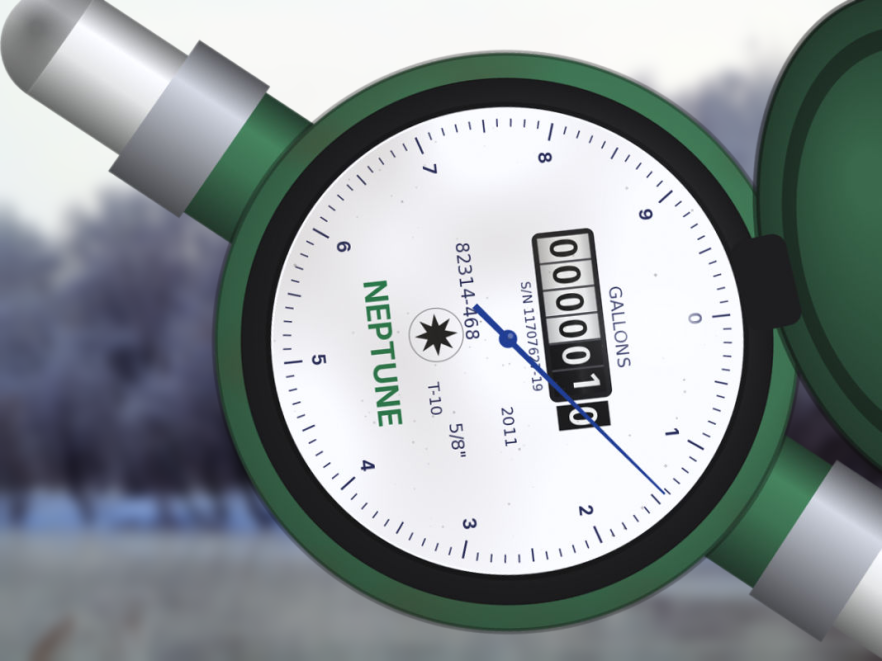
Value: 11.4 (gal)
